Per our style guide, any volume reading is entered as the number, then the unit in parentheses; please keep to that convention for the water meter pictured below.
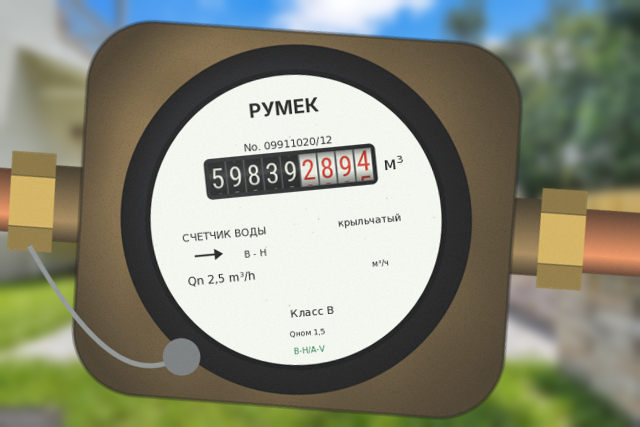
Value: 59839.2894 (m³)
